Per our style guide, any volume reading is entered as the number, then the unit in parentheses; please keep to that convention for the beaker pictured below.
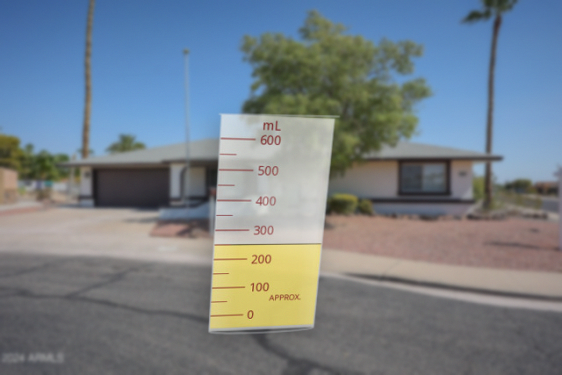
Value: 250 (mL)
